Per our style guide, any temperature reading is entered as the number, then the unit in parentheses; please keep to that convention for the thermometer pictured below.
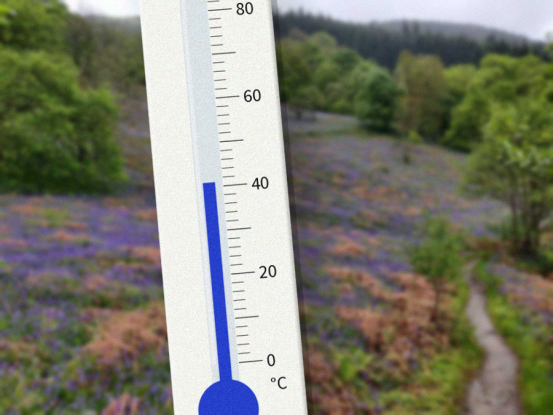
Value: 41 (°C)
